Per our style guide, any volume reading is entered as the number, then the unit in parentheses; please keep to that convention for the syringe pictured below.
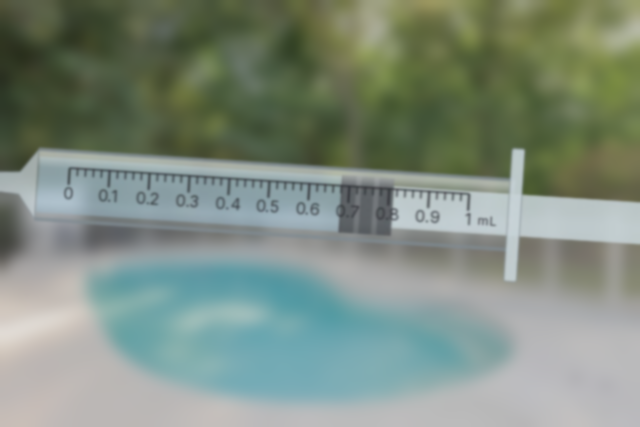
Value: 0.68 (mL)
